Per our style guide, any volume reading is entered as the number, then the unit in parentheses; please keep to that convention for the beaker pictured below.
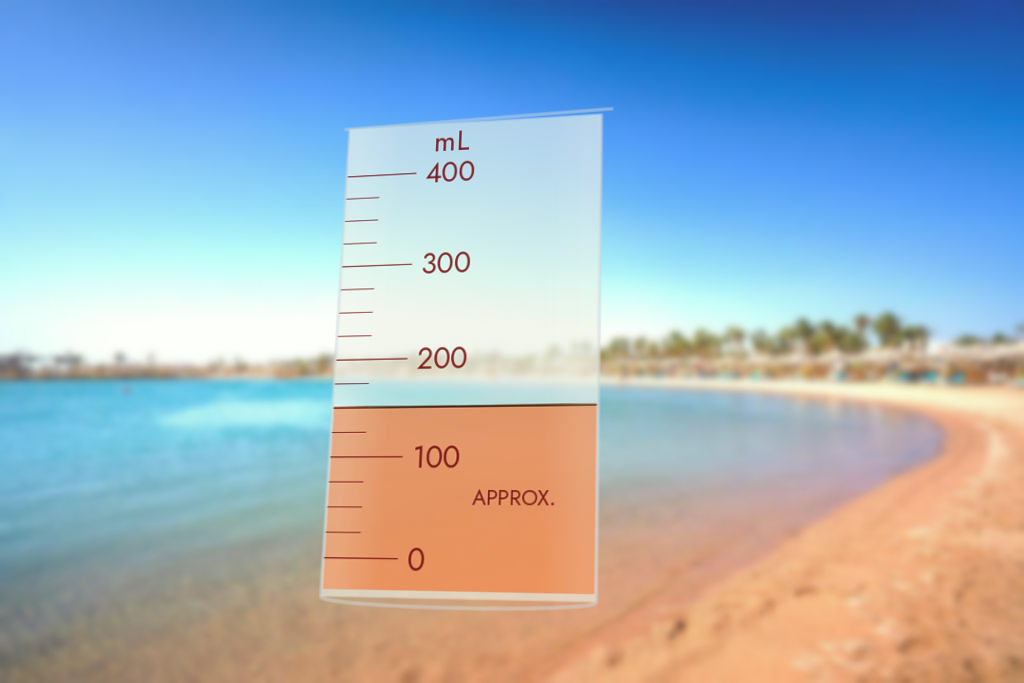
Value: 150 (mL)
